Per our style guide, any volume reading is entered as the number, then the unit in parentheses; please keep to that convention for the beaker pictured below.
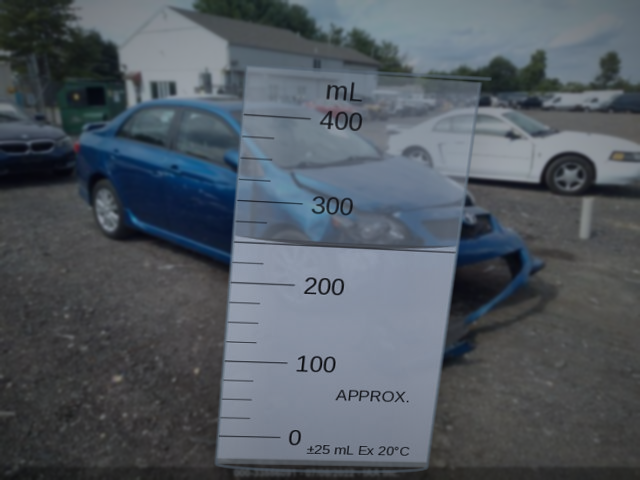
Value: 250 (mL)
